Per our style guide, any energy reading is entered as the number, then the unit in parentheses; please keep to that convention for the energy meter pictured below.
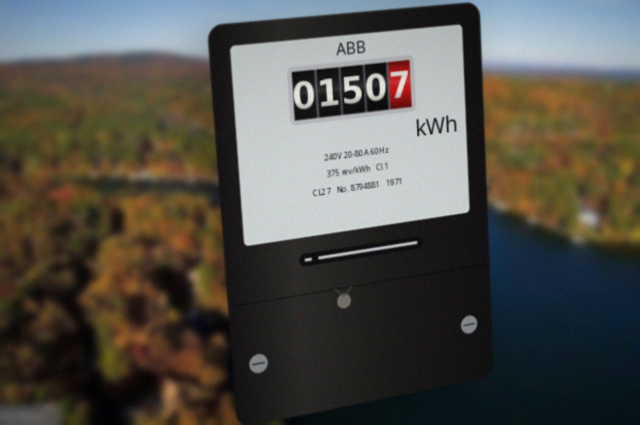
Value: 150.7 (kWh)
